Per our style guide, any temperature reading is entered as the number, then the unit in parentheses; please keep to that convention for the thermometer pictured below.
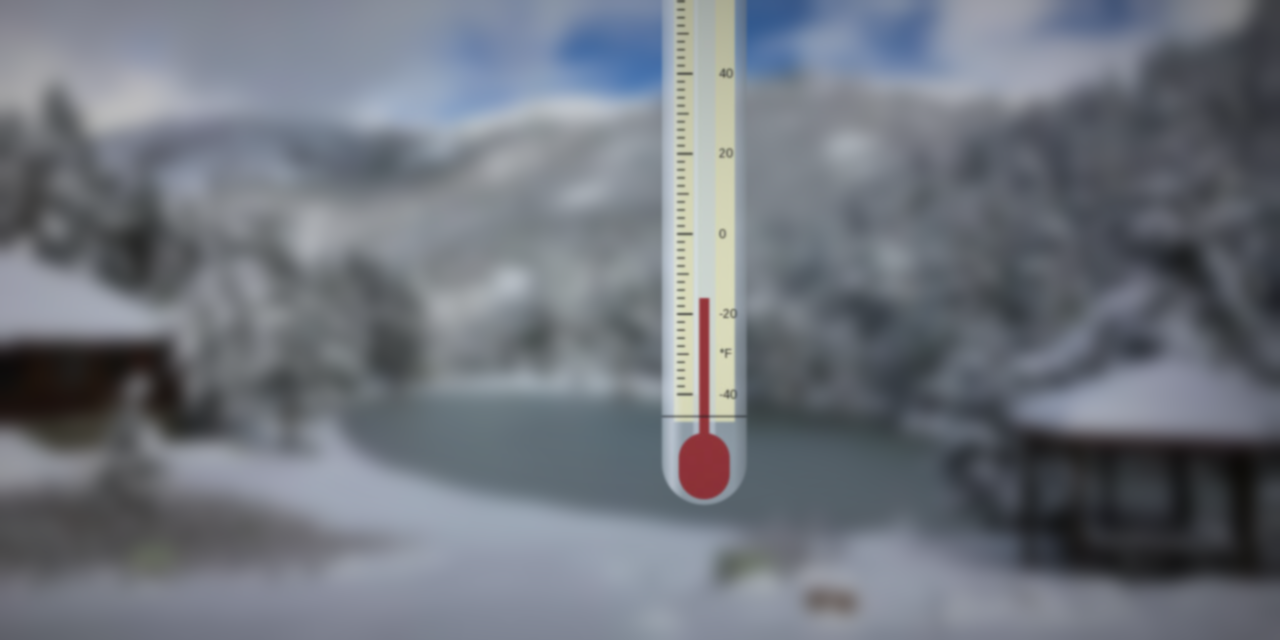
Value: -16 (°F)
